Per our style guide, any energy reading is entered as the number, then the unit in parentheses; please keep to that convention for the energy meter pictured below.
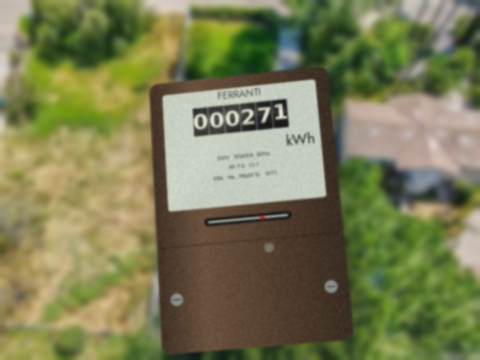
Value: 271 (kWh)
